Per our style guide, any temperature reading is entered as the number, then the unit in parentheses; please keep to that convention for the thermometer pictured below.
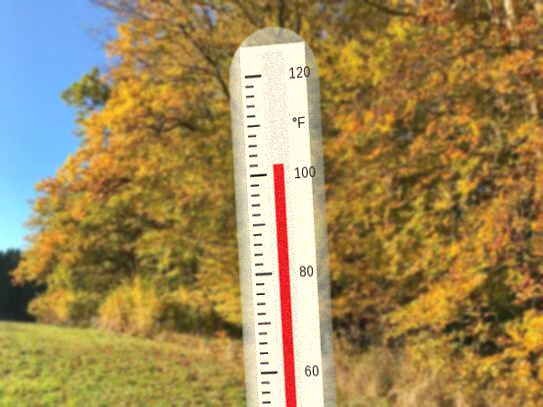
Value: 102 (°F)
